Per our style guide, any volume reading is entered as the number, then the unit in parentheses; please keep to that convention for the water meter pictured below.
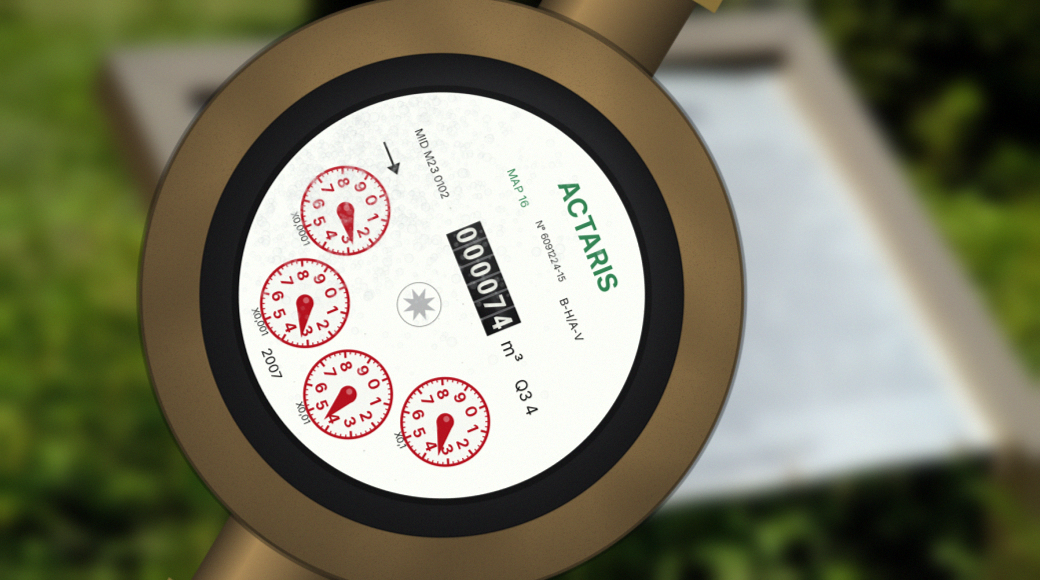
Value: 74.3432 (m³)
